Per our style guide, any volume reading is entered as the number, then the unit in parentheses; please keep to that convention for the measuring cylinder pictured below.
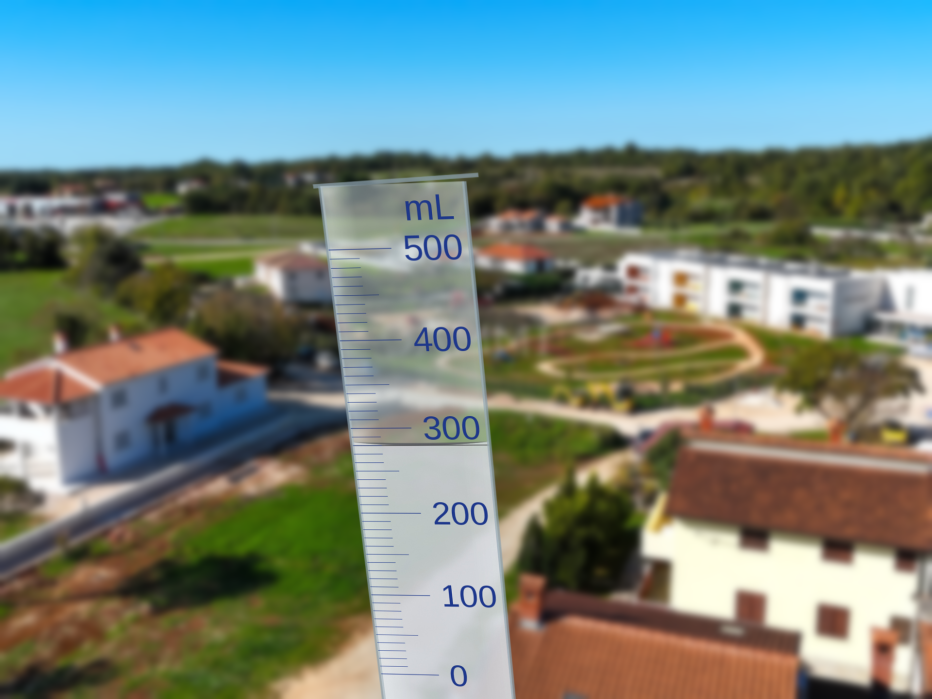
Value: 280 (mL)
